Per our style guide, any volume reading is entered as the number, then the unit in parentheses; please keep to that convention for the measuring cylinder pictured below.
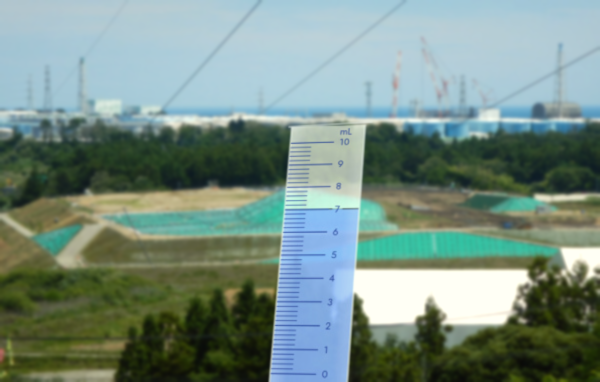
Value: 7 (mL)
